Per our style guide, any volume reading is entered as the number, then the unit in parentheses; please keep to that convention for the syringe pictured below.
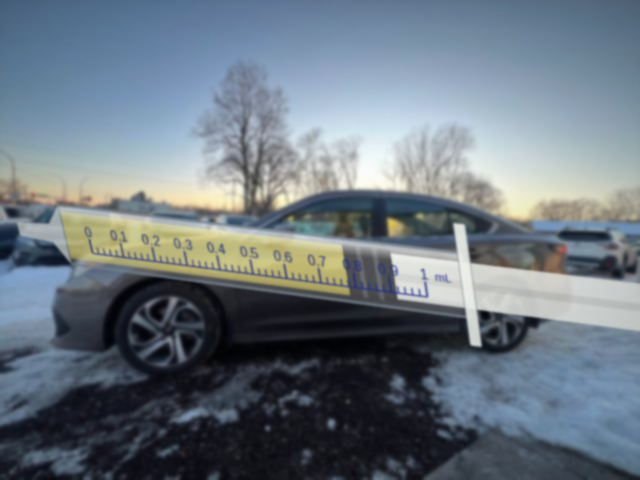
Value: 0.78 (mL)
